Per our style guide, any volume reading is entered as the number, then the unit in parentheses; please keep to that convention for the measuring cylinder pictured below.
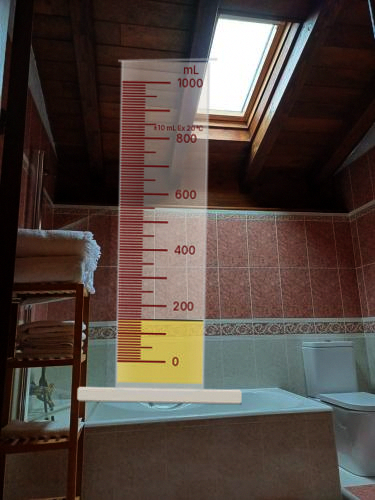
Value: 150 (mL)
